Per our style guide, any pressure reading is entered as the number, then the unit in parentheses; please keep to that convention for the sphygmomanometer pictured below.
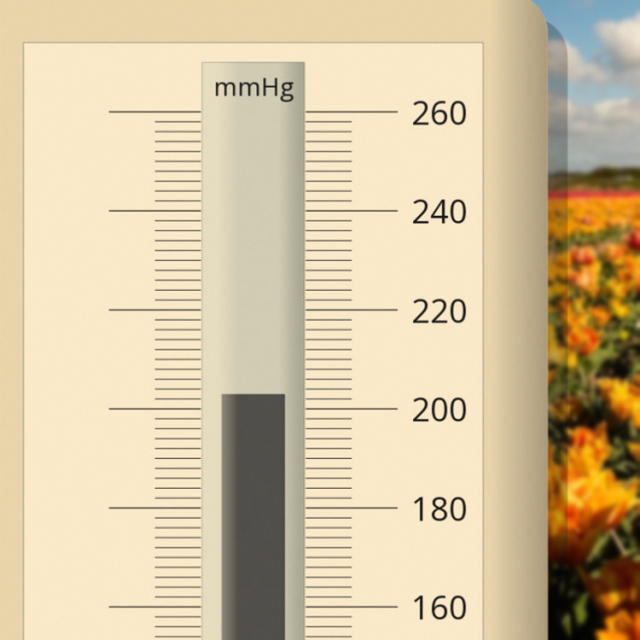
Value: 203 (mmHg)
